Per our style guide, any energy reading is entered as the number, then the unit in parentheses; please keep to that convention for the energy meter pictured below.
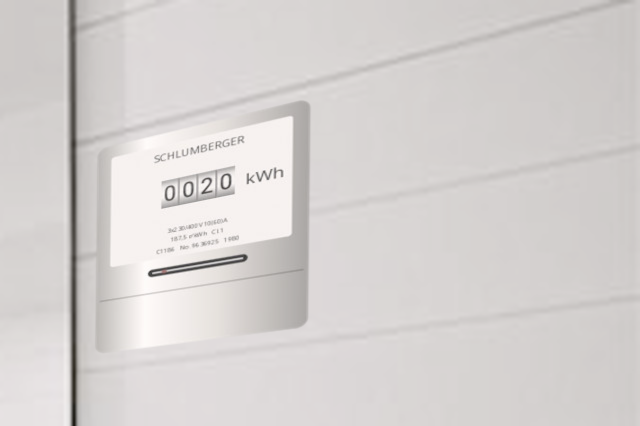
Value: 20 (kWh)
